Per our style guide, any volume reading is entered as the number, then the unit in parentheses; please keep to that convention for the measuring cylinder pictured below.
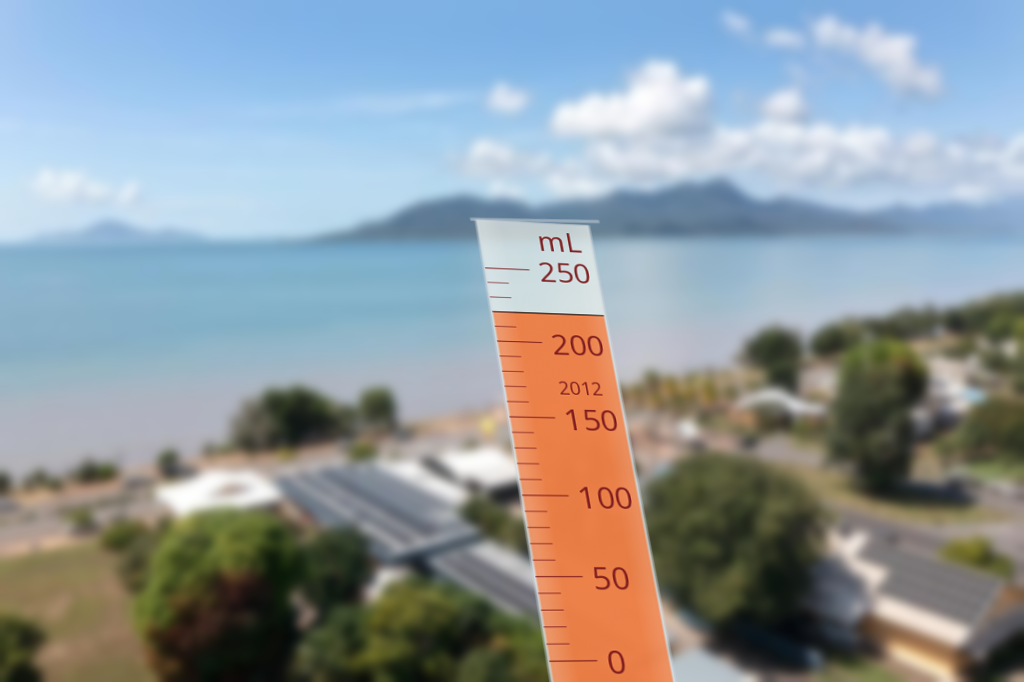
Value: 220 (mL)
